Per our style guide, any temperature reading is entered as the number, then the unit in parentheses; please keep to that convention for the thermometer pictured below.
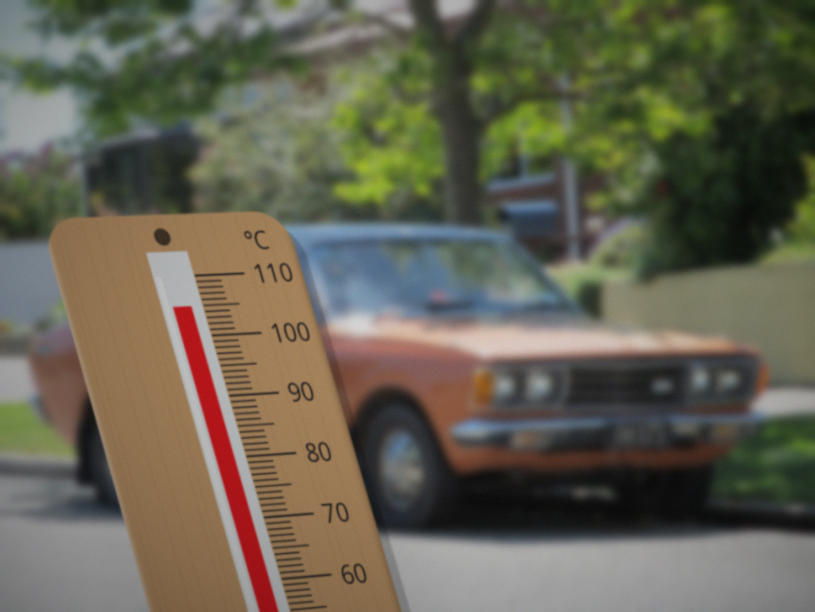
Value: 105 (°C)
